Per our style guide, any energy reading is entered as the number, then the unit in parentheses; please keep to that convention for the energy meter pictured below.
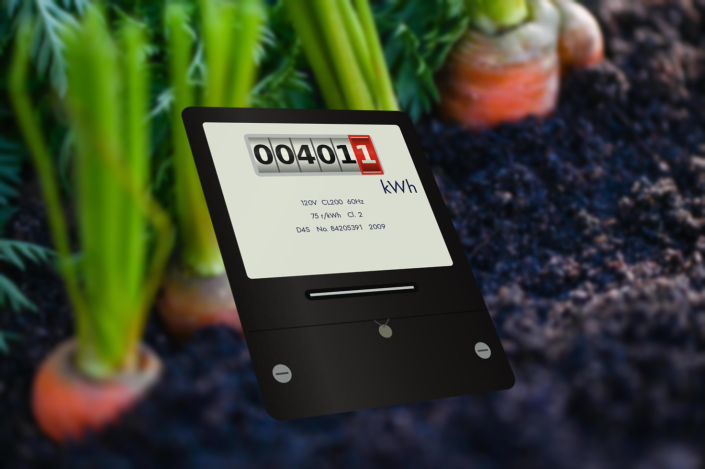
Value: 401.1 (kWh)
